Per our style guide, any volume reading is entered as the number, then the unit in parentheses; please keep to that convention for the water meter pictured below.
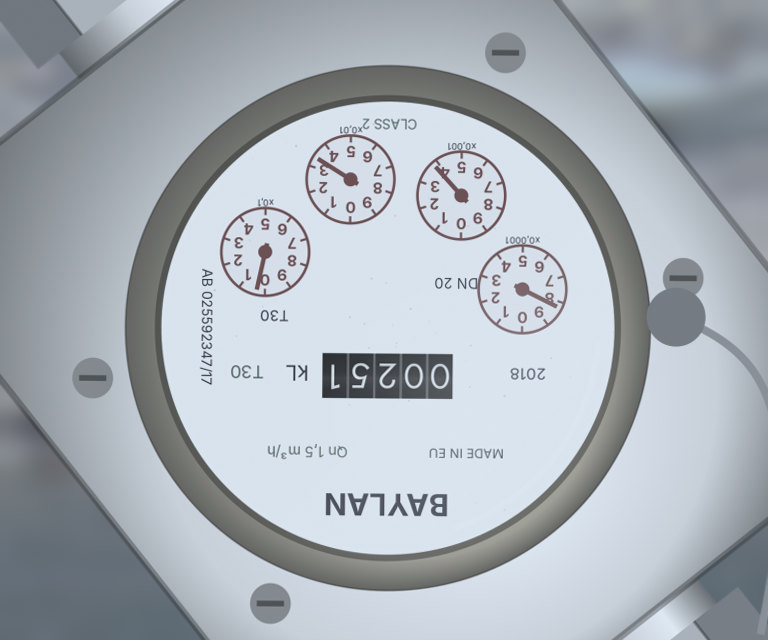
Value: 251.0338 (kL)
